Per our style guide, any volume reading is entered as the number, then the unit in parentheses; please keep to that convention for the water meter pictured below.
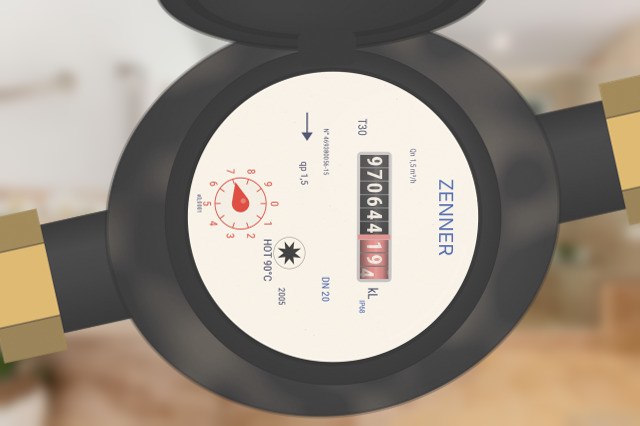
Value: 970644.1937 (kL)
